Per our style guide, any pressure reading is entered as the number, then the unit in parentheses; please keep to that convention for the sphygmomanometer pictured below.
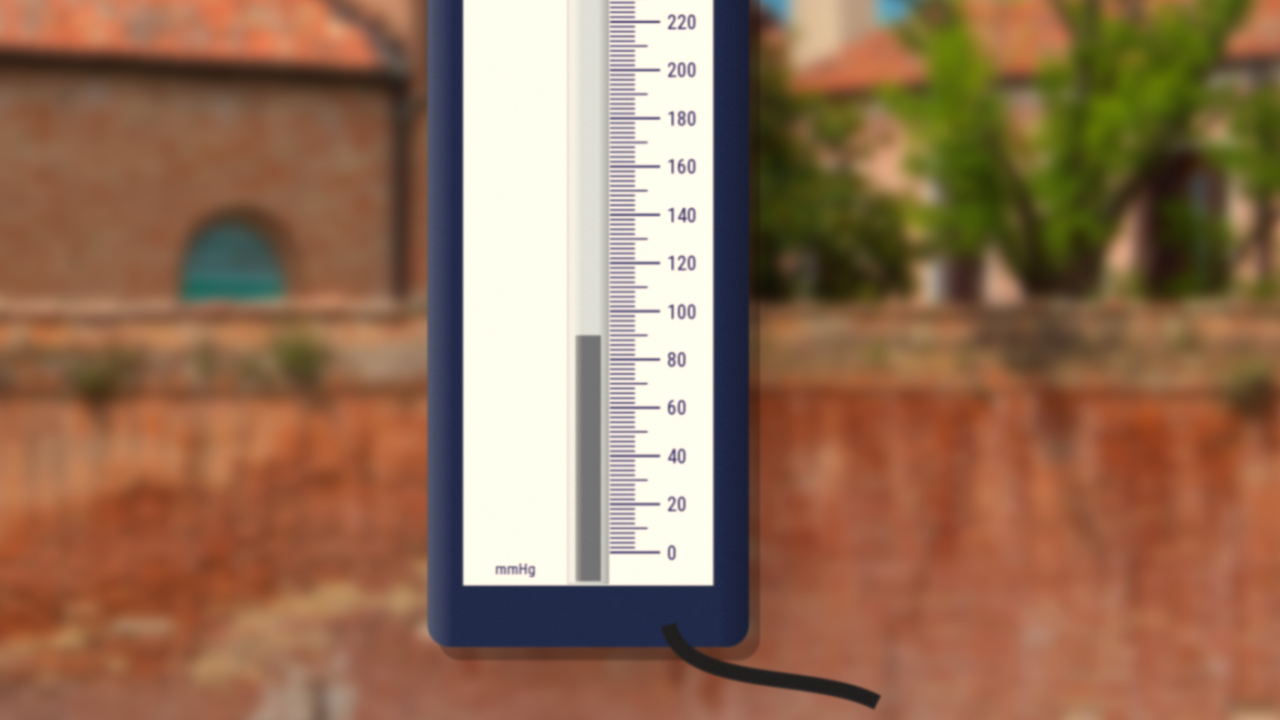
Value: 90 (mmHg)
